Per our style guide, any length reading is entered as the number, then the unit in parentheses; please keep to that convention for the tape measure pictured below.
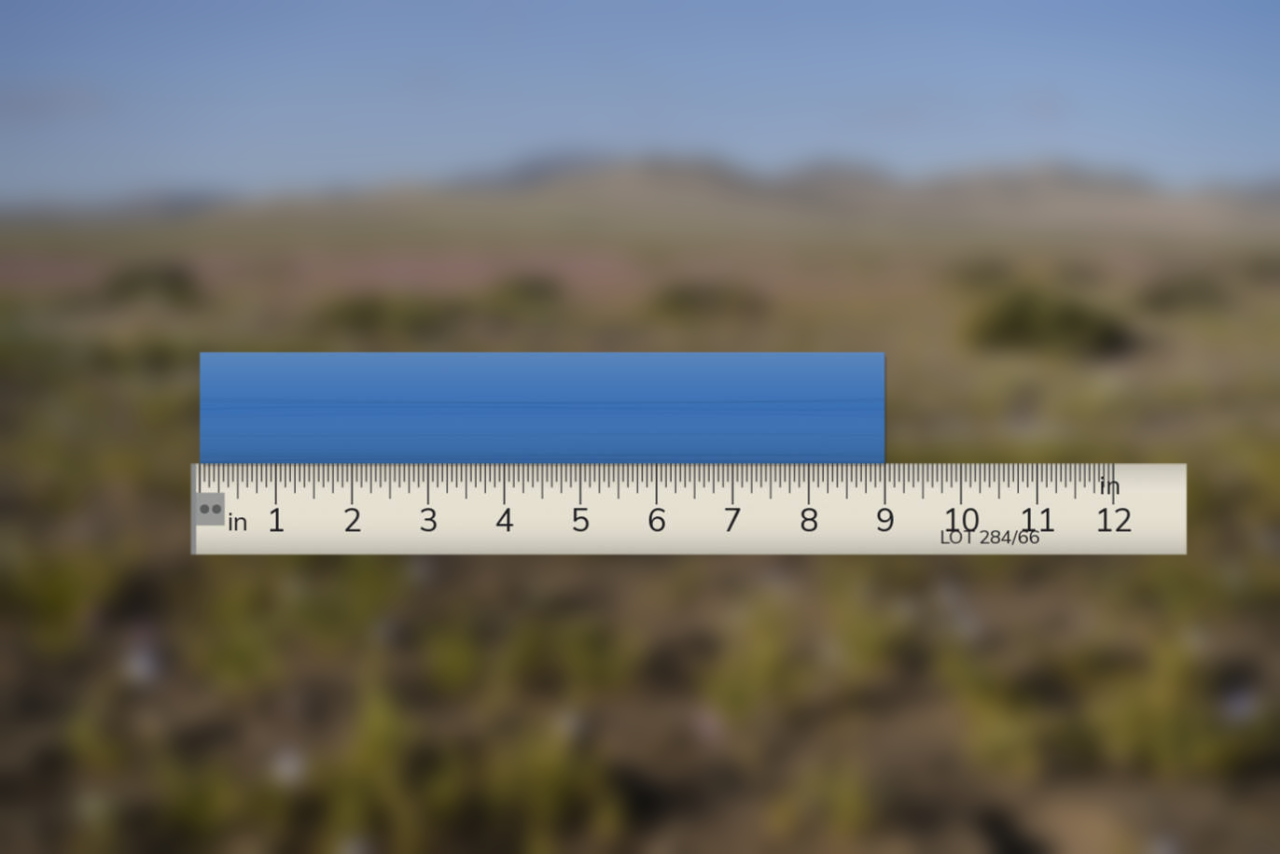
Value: 9 (in)
